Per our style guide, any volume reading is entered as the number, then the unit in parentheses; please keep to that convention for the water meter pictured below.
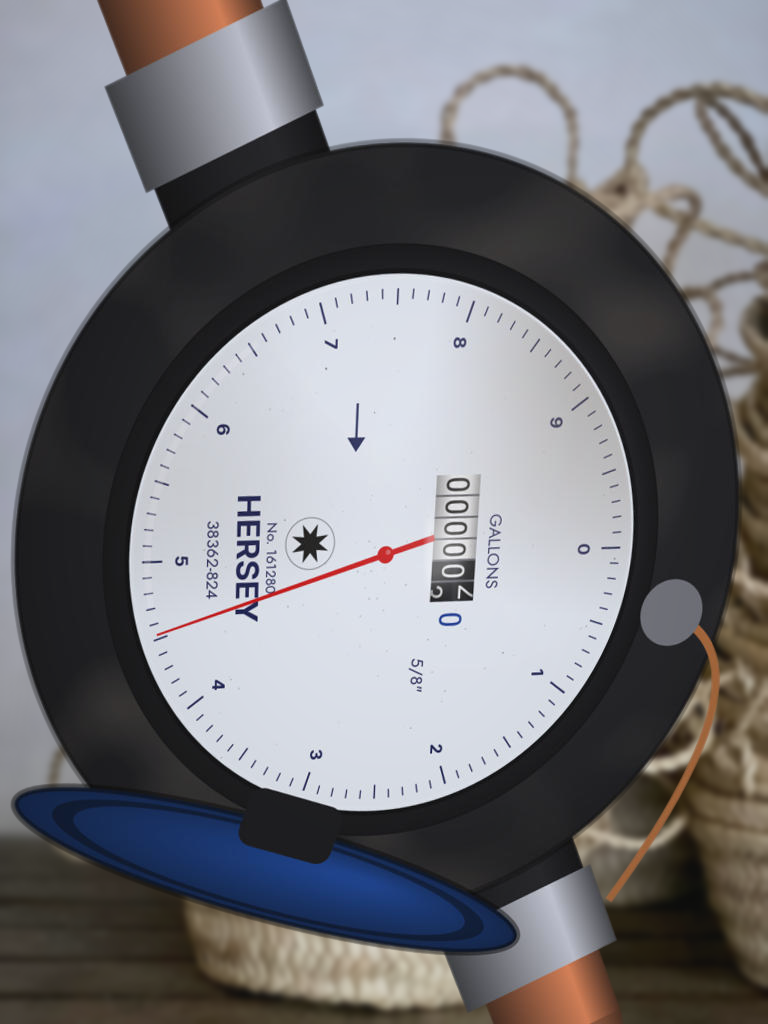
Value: 24.5 (gal)
